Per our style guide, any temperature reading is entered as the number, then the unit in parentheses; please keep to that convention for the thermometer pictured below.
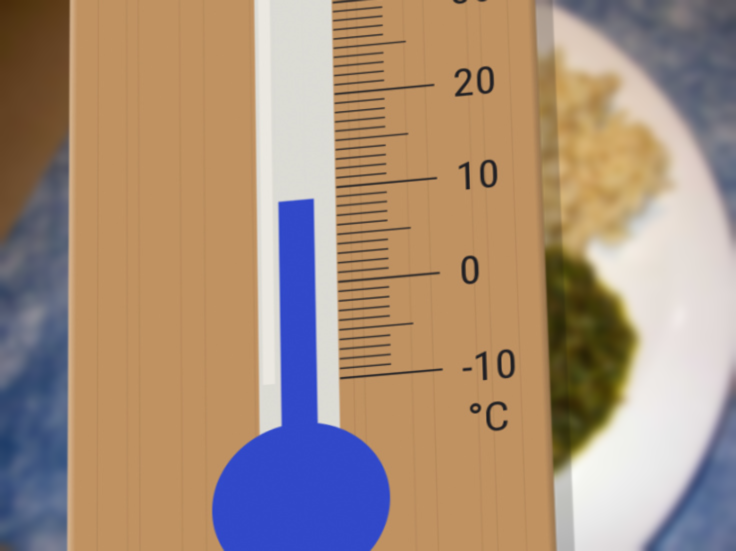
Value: 9 (°C)
